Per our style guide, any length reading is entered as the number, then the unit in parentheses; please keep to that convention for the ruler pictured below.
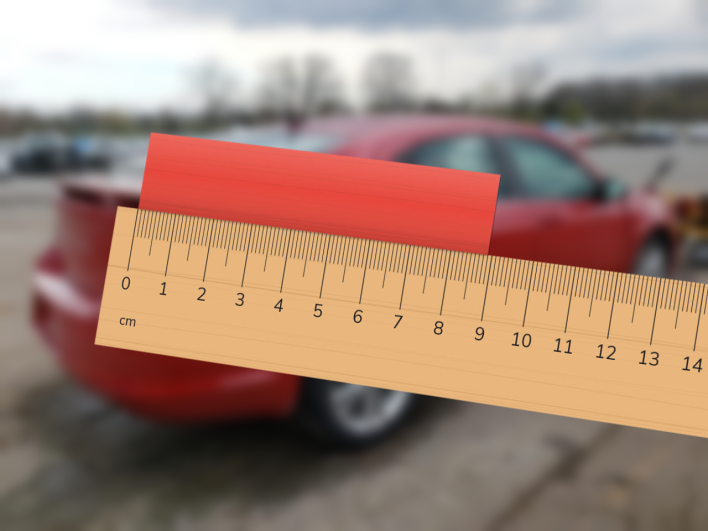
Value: 8.9 (cm)
